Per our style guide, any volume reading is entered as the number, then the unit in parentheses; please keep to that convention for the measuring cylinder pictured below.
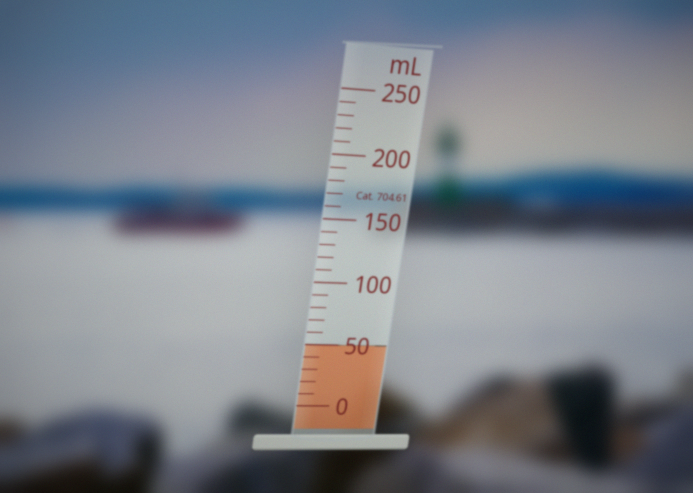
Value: 50 (mL)
